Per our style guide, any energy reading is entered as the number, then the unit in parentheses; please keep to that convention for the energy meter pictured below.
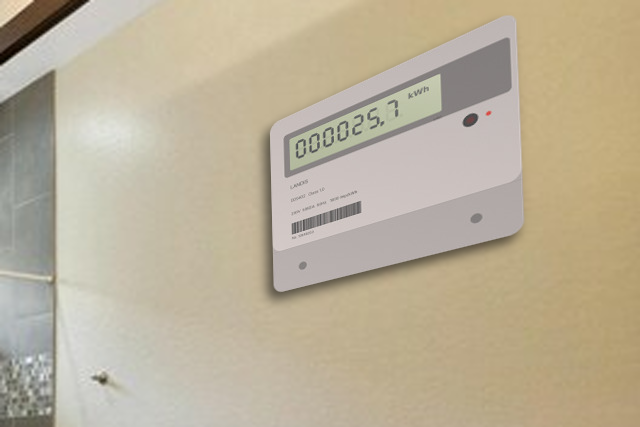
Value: 25.7 (kWh)
